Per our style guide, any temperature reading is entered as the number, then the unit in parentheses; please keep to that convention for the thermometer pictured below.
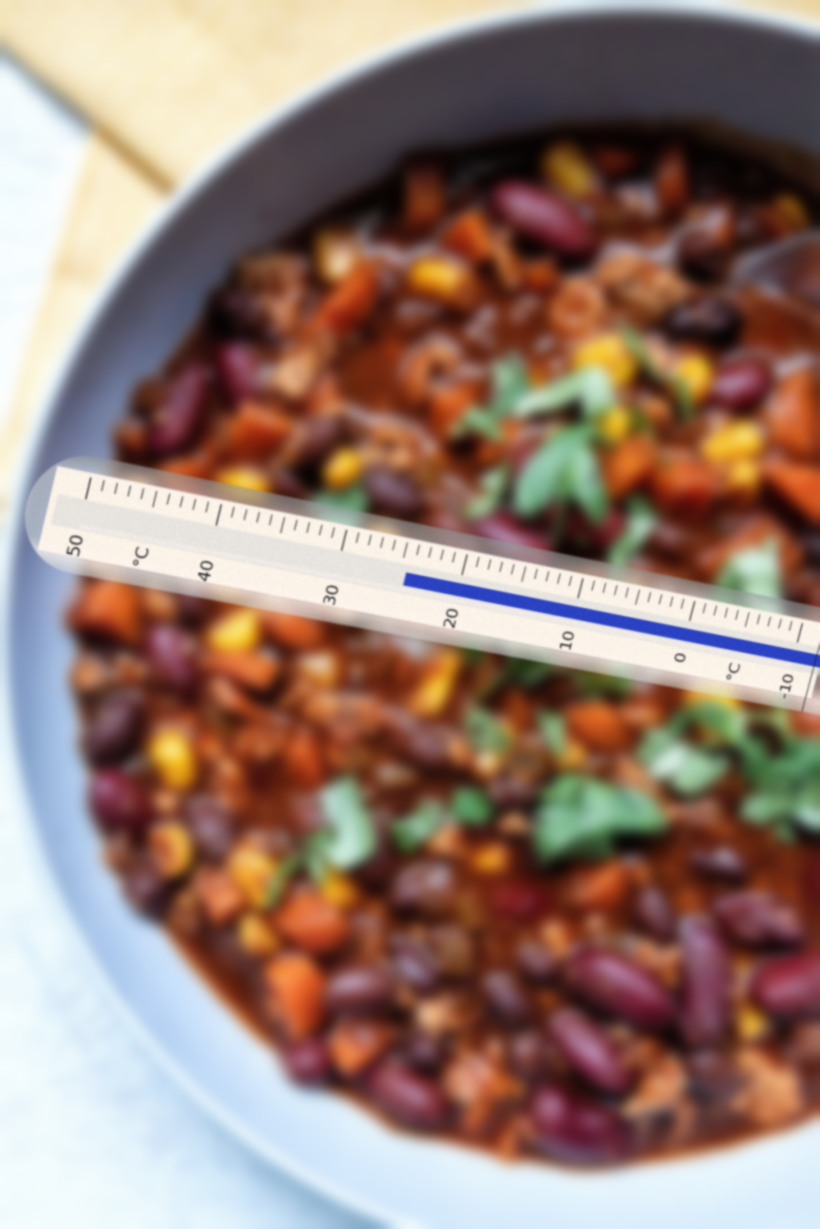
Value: 24.5 (°C)
